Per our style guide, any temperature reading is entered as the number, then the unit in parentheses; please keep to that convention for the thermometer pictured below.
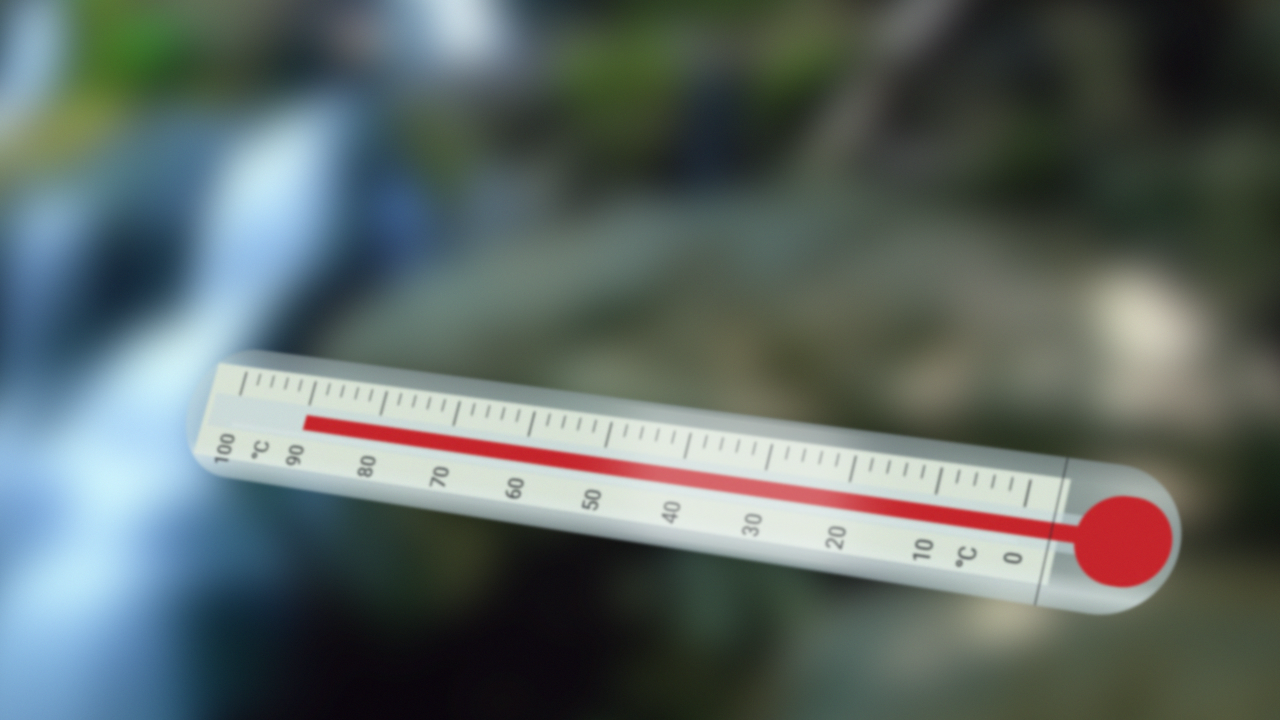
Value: 90 (°C)
